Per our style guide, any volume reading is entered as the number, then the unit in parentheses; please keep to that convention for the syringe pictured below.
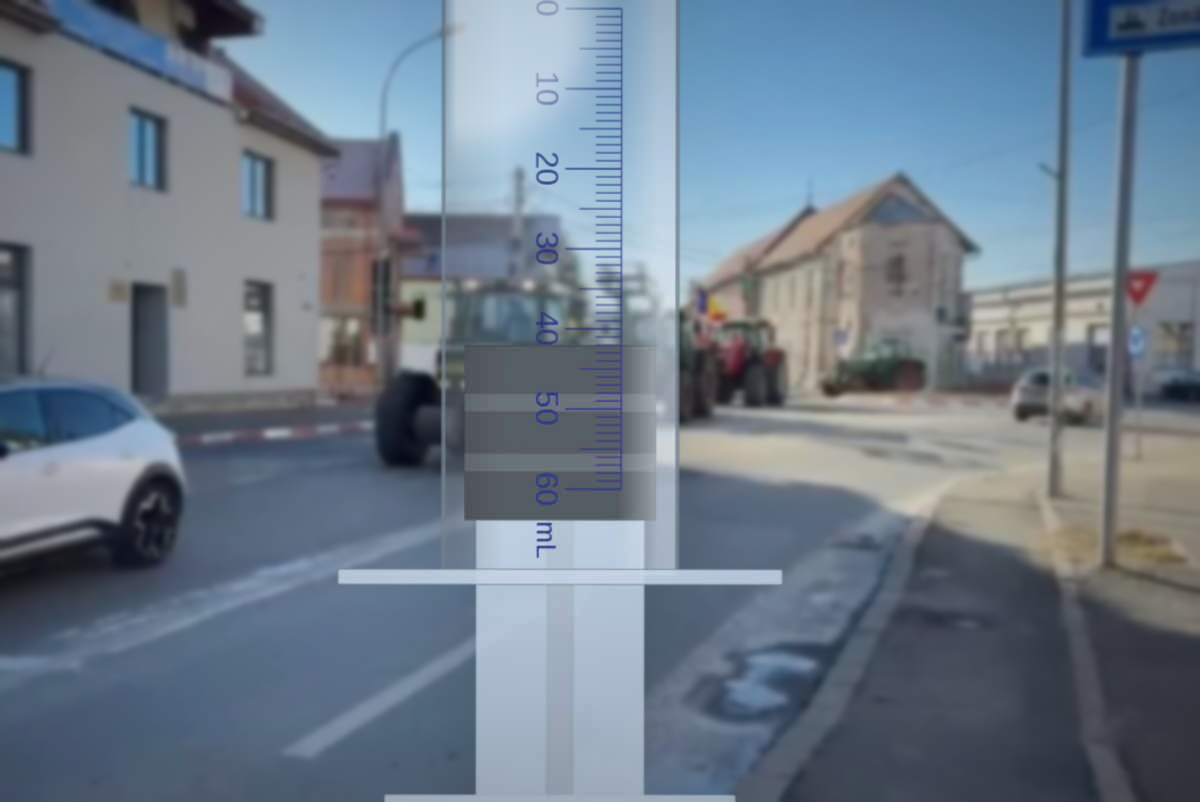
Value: 42 (mL)
